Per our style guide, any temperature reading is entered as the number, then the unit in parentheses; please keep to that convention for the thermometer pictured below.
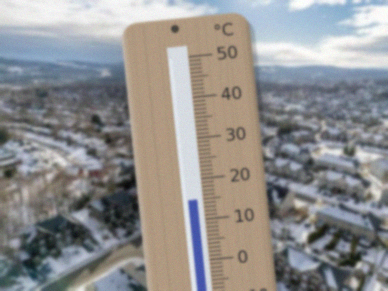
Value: 15 (°C)
